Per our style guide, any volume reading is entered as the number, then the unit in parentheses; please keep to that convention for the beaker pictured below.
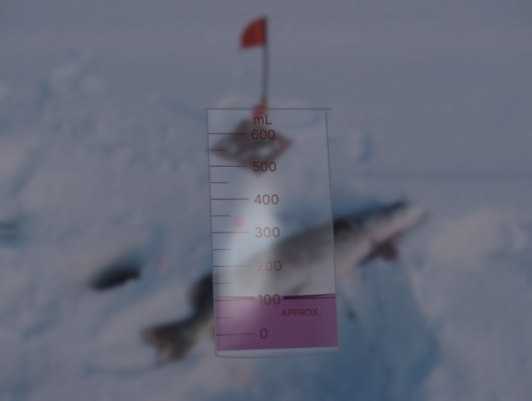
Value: 100 (mL)
